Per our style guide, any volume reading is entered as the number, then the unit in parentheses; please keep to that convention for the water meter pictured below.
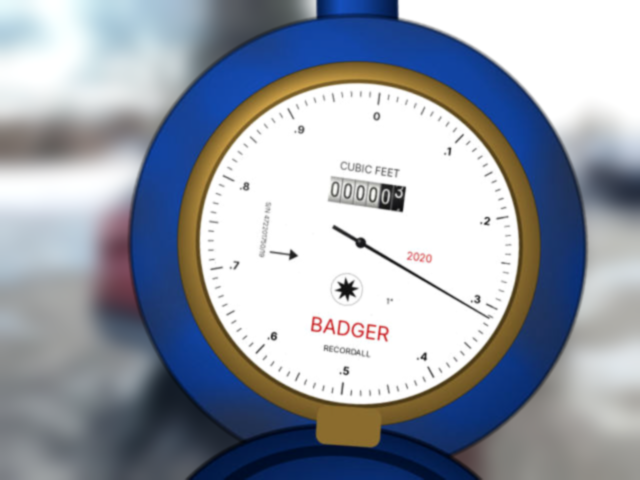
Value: 3.31 (ft³)
